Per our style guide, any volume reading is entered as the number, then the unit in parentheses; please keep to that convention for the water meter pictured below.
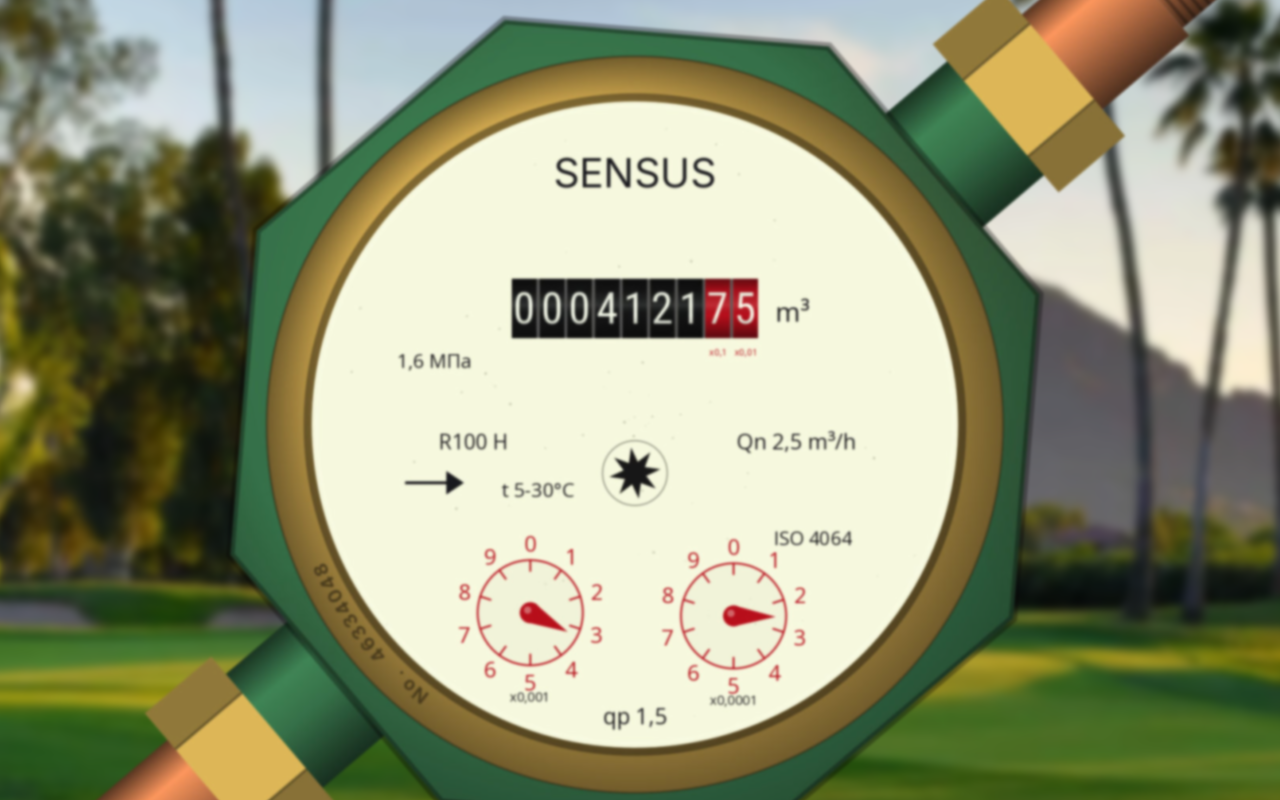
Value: 4121.7532 (m³)
